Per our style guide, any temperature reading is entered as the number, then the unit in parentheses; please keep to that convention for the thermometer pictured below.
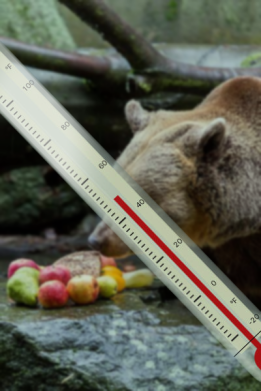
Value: 48 (°F)
